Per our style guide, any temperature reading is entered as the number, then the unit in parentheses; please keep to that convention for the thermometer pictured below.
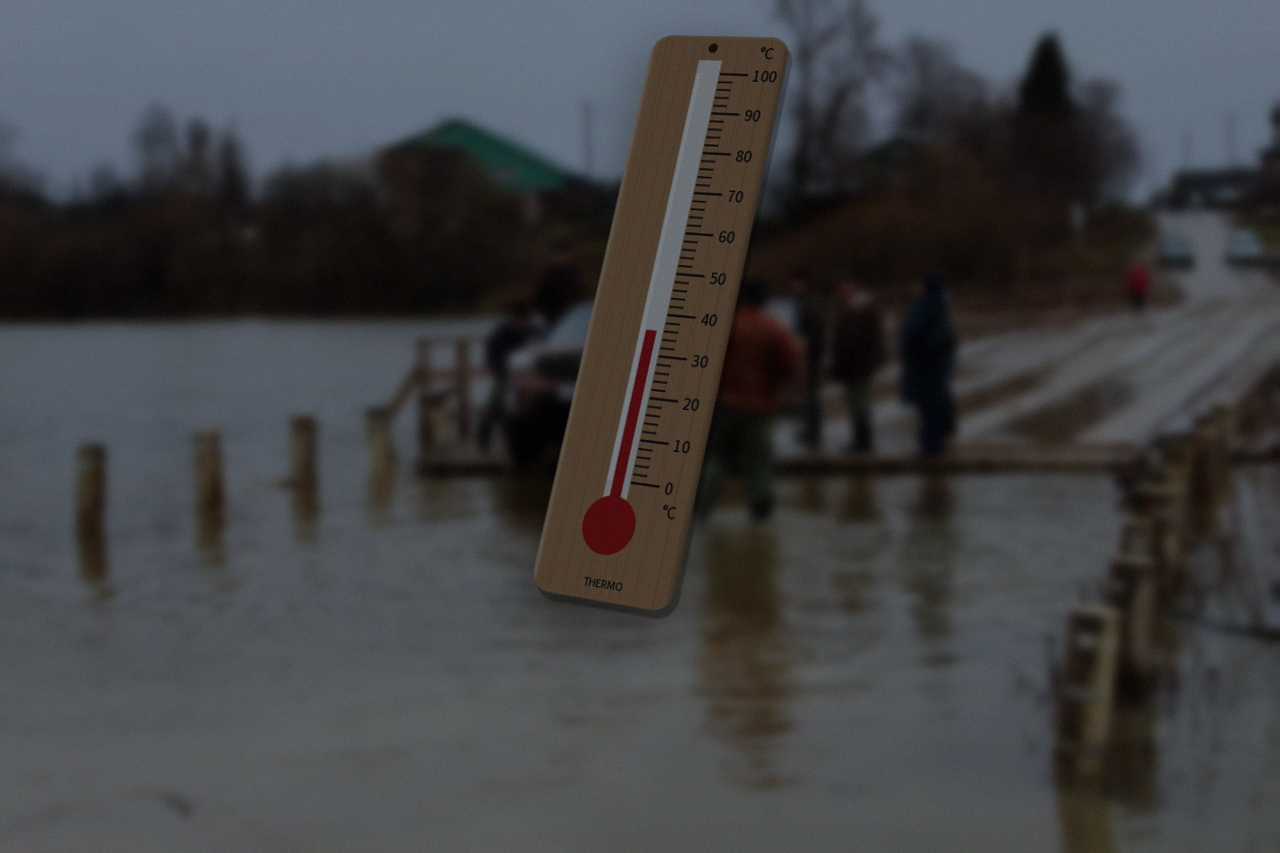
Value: 36 (°C)
